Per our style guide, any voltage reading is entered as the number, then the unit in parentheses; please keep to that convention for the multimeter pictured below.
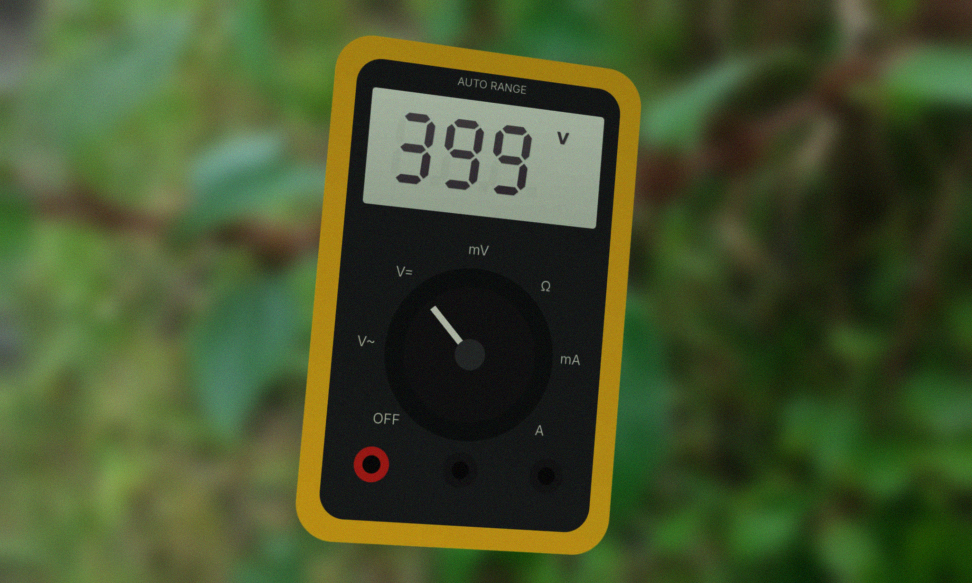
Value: 399 (V)
